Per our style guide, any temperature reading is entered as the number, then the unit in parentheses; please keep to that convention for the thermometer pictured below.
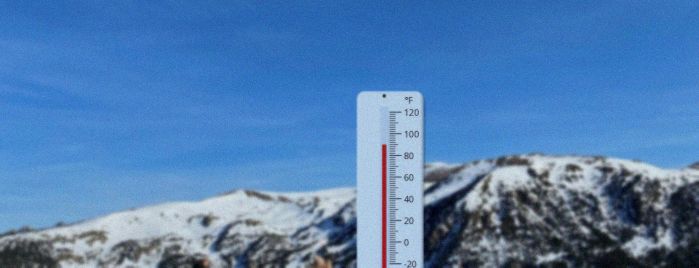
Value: 90 (°F)
